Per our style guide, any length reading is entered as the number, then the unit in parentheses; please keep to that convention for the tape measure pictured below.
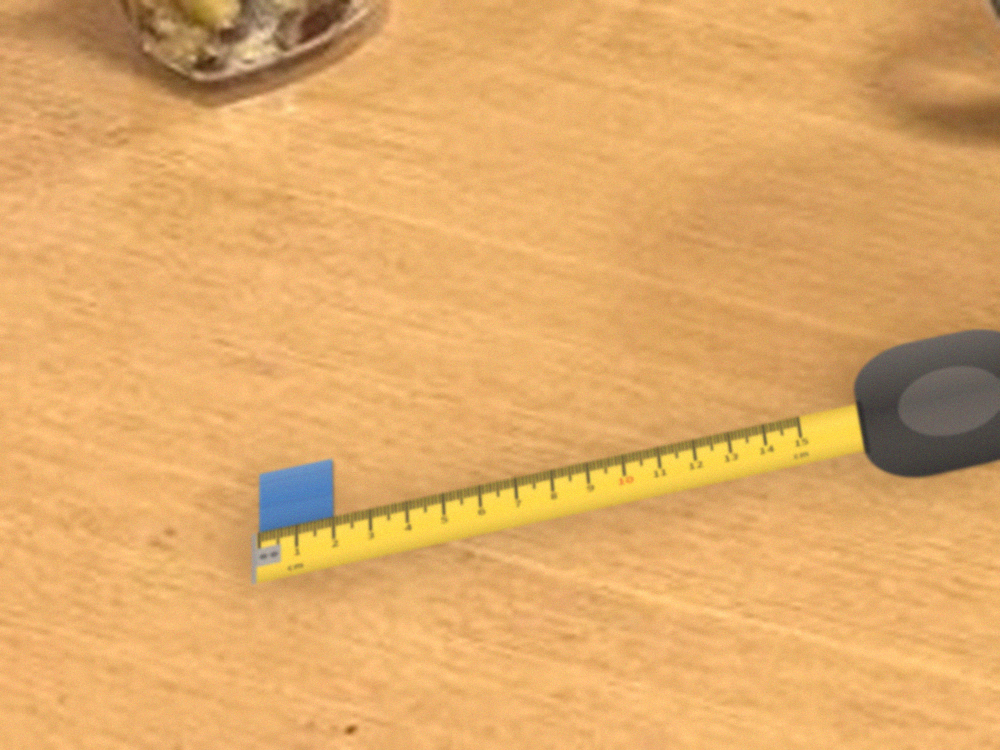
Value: 2 (cm)
